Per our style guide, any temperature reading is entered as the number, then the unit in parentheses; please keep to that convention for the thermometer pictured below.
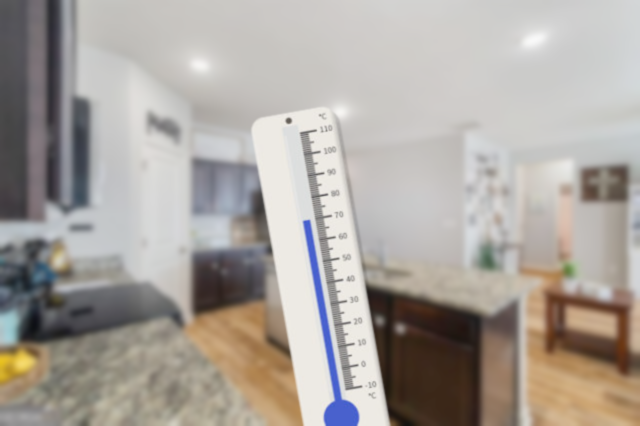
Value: 70 (°C)
